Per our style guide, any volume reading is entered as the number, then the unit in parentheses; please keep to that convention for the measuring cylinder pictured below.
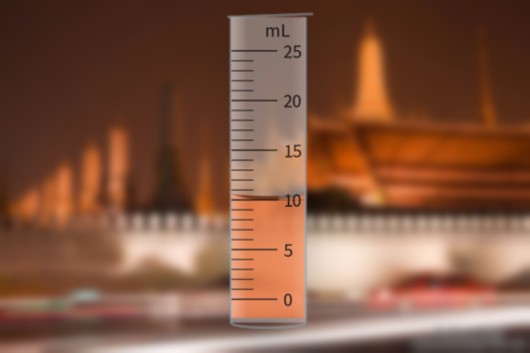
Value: 10 (mL)
